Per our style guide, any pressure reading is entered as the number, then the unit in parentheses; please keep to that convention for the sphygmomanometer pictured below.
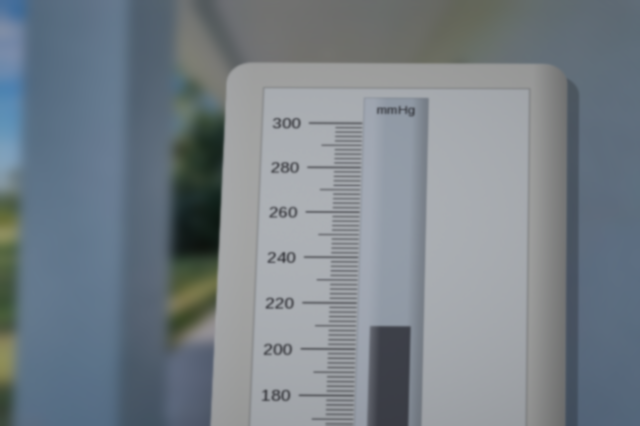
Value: 210 (mmHg)
